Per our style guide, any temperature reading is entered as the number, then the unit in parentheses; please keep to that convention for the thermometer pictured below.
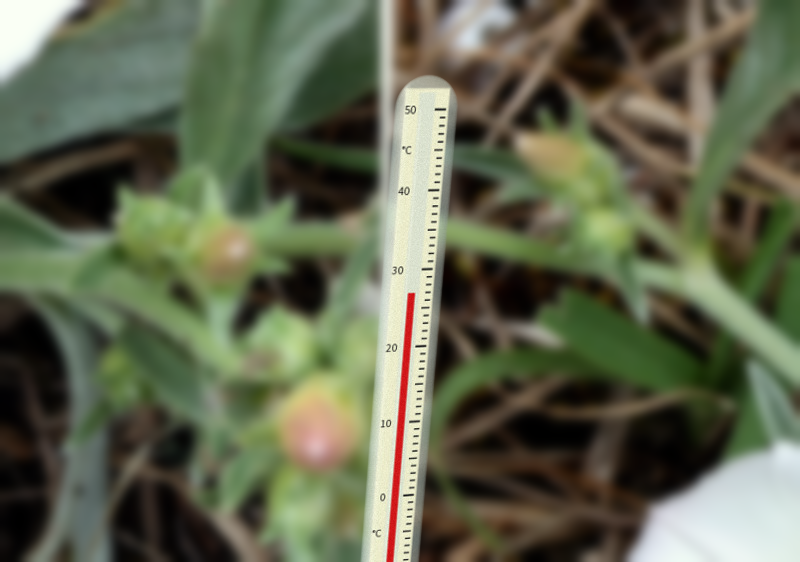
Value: 27 (°C)
